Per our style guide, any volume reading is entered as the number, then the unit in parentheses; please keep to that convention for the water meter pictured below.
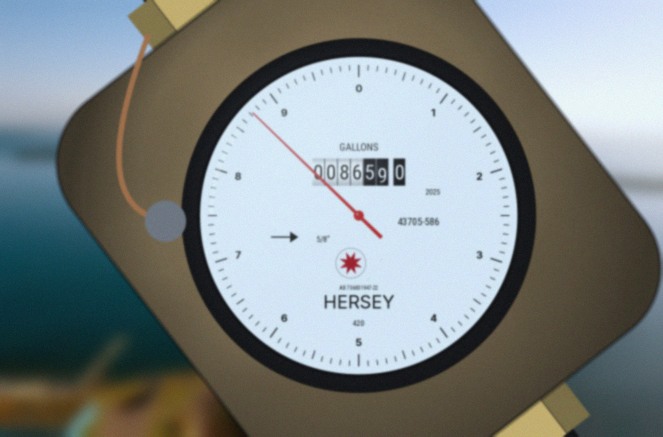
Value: 86588.7 (gal)
